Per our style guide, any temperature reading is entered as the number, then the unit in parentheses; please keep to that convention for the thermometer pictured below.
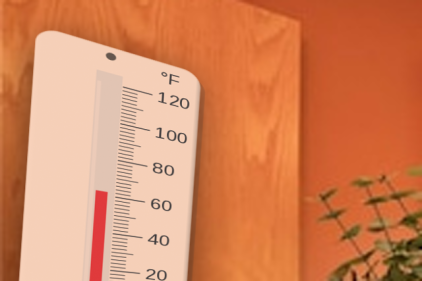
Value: 62 (°F)
